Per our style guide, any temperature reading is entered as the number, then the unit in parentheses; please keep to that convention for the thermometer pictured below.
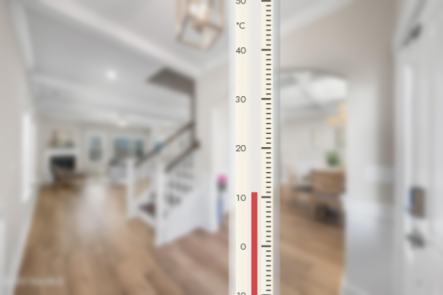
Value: 11 (°C)
